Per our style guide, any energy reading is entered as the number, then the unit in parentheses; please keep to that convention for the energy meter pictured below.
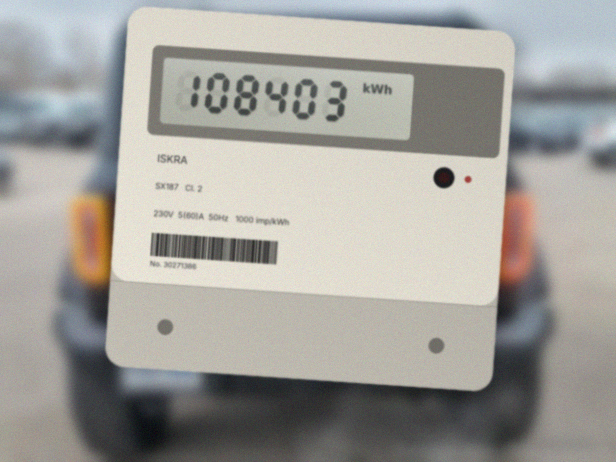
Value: 108403 (kWh)
